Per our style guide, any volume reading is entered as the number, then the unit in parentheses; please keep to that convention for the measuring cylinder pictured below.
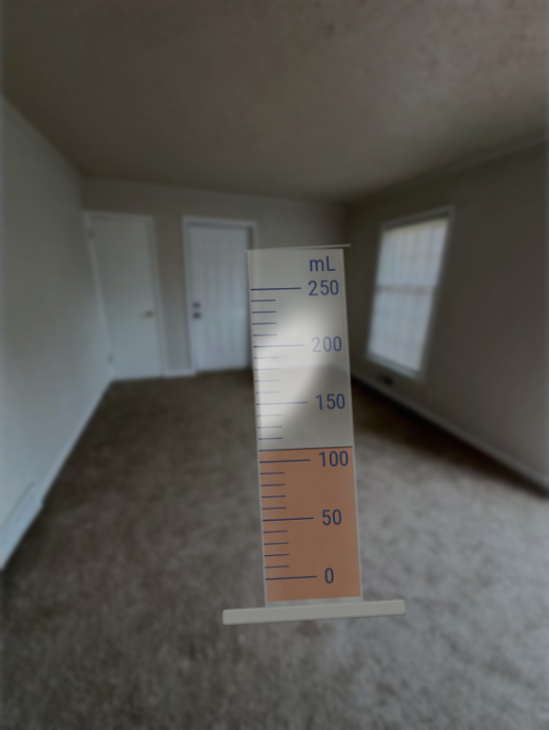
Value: 110 (mL)
